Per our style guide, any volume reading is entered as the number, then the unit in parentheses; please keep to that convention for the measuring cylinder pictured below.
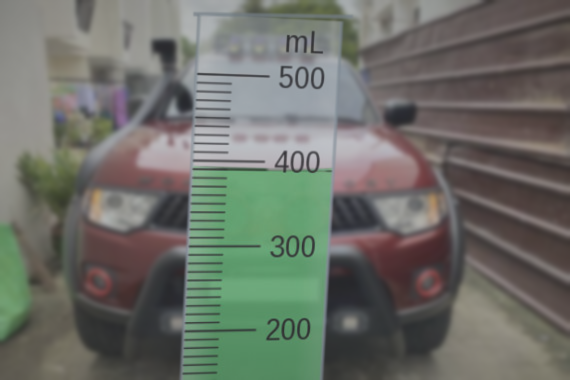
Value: 390 (mL)
